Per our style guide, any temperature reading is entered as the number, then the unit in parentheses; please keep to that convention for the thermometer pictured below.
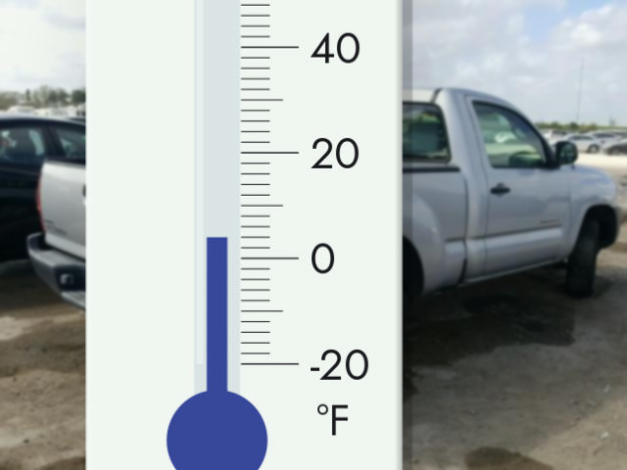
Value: 4 (°F)
